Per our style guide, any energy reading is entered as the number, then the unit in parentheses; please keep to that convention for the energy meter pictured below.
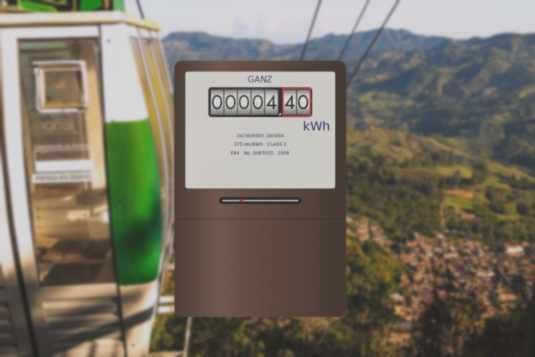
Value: 4.40 (kWh)
